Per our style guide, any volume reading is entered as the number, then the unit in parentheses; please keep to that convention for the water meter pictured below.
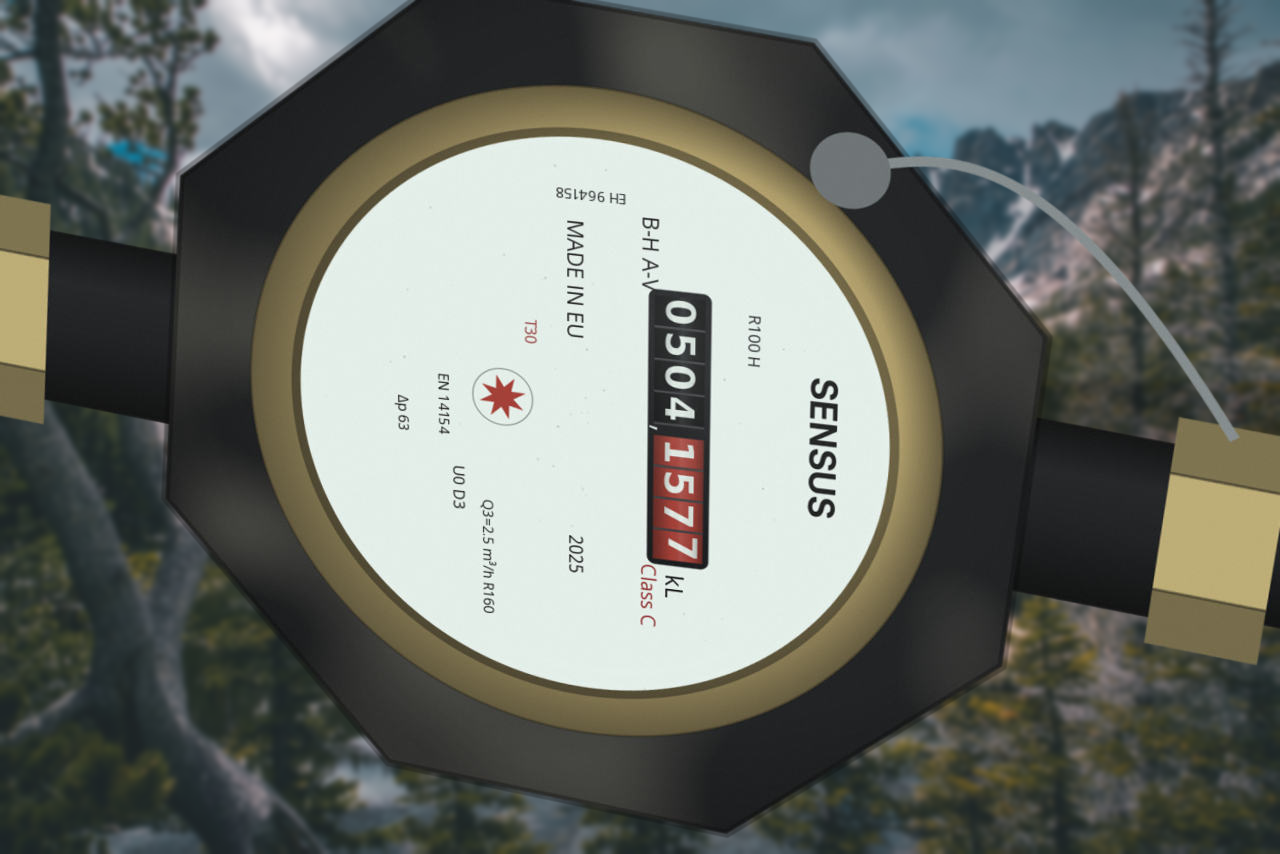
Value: 504.1577 (kL)
